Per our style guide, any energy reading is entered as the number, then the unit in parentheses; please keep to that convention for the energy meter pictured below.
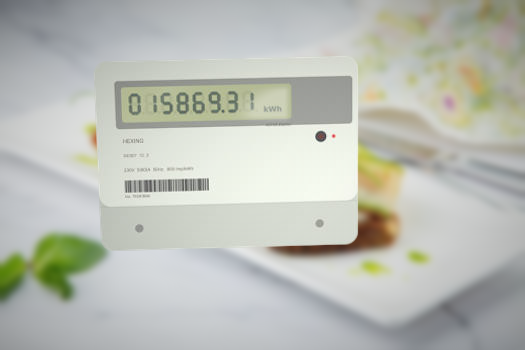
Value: 15869.31 (kWh)
